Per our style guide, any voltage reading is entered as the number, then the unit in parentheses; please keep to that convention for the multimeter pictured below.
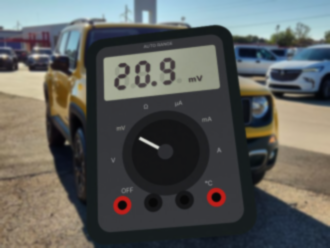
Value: 20.9 (mV)
